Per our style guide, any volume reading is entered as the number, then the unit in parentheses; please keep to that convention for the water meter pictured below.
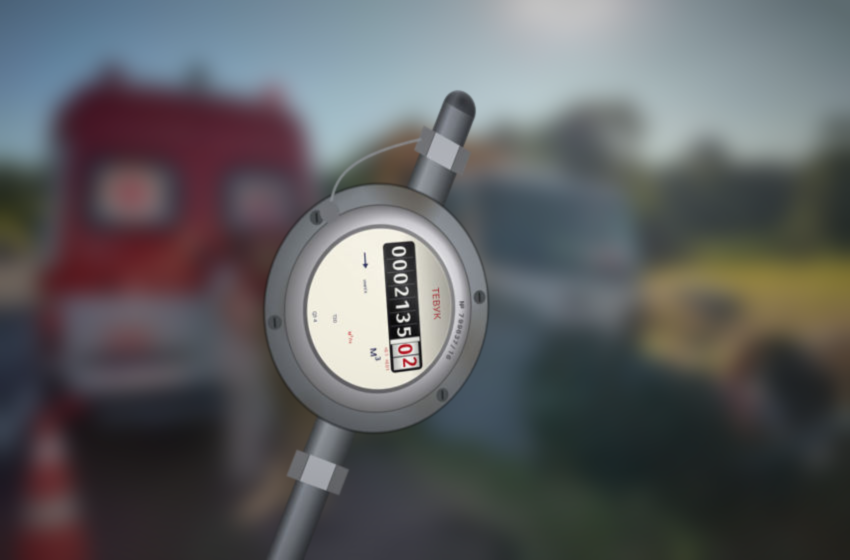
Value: 2135.02 (m³)
